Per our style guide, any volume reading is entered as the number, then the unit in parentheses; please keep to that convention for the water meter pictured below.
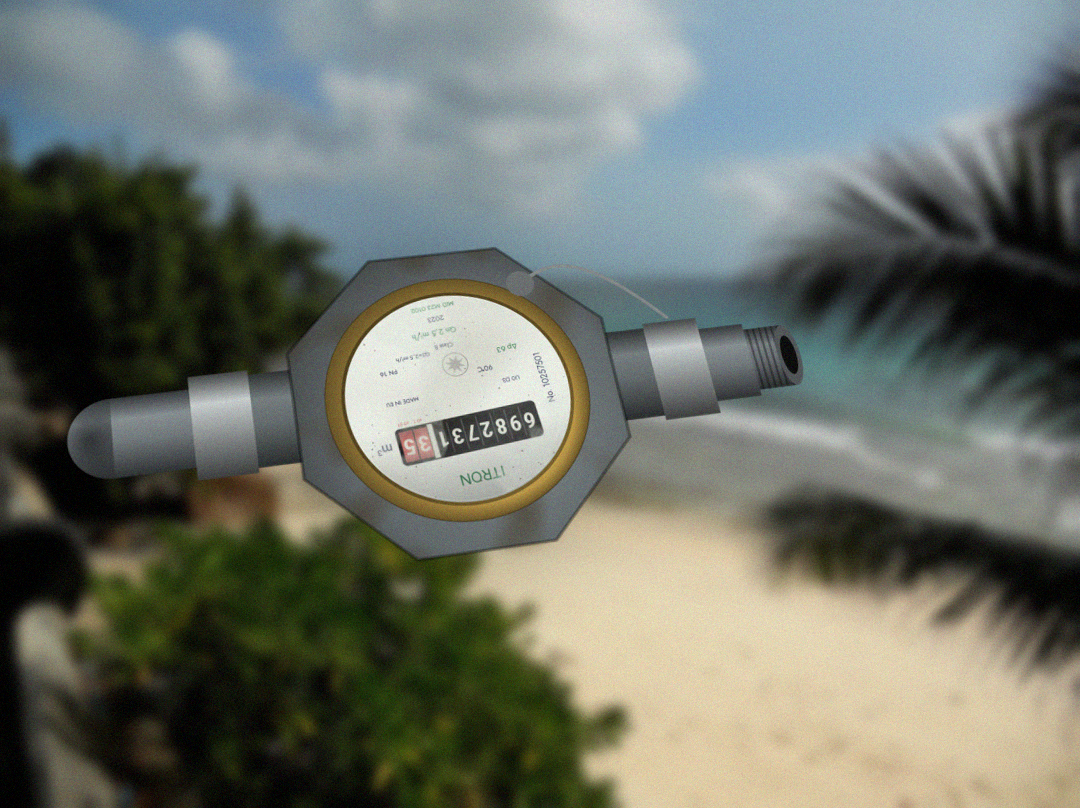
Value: 6982731.35 (m³)
